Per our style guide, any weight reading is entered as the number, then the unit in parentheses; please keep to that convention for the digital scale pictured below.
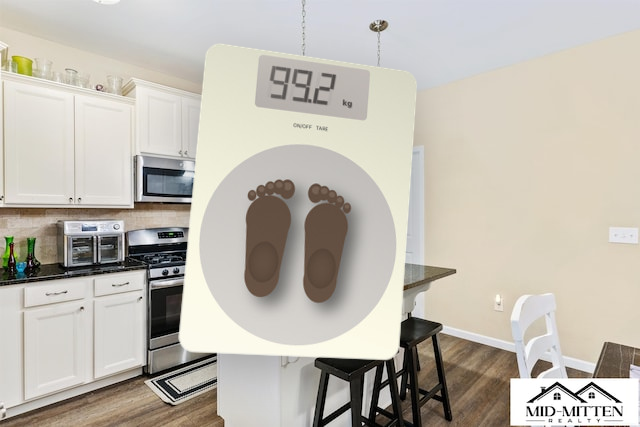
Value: 99.2 (kg)
